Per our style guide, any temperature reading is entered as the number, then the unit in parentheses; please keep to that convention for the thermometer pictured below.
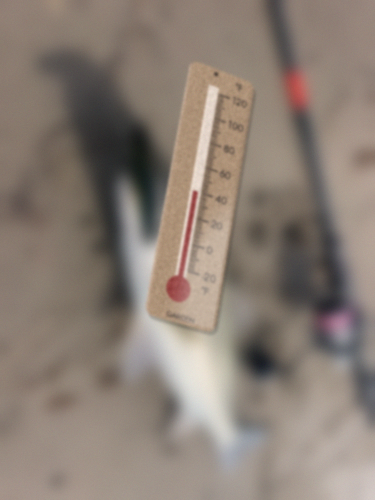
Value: 40 (°F)
